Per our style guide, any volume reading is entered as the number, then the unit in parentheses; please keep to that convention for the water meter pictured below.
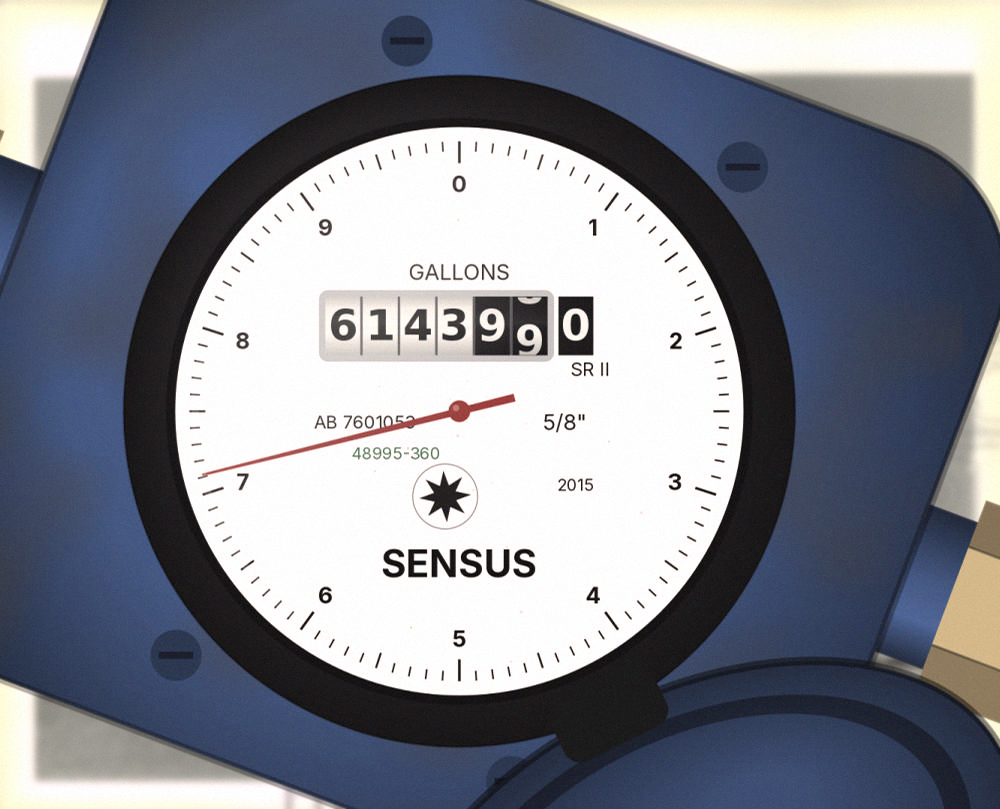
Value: 6143987.1 (gal)
